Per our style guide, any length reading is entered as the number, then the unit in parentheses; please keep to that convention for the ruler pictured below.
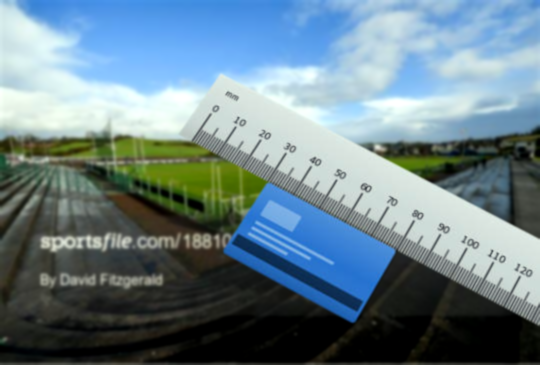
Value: 50 (mm)
